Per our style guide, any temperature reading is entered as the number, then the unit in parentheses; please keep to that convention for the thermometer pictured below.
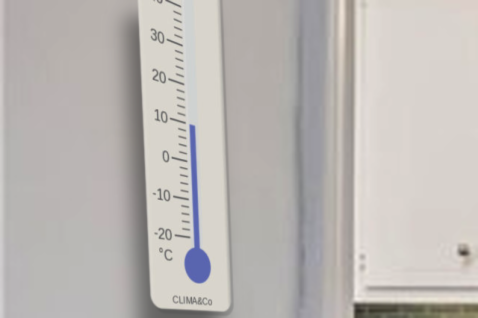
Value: 10 (°C)
